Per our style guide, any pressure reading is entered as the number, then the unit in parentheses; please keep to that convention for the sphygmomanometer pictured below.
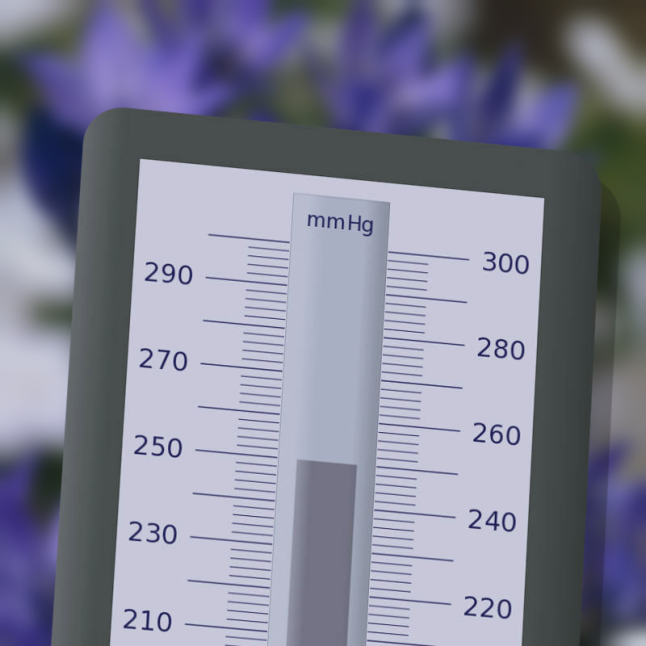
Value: 250 (mmHg)
